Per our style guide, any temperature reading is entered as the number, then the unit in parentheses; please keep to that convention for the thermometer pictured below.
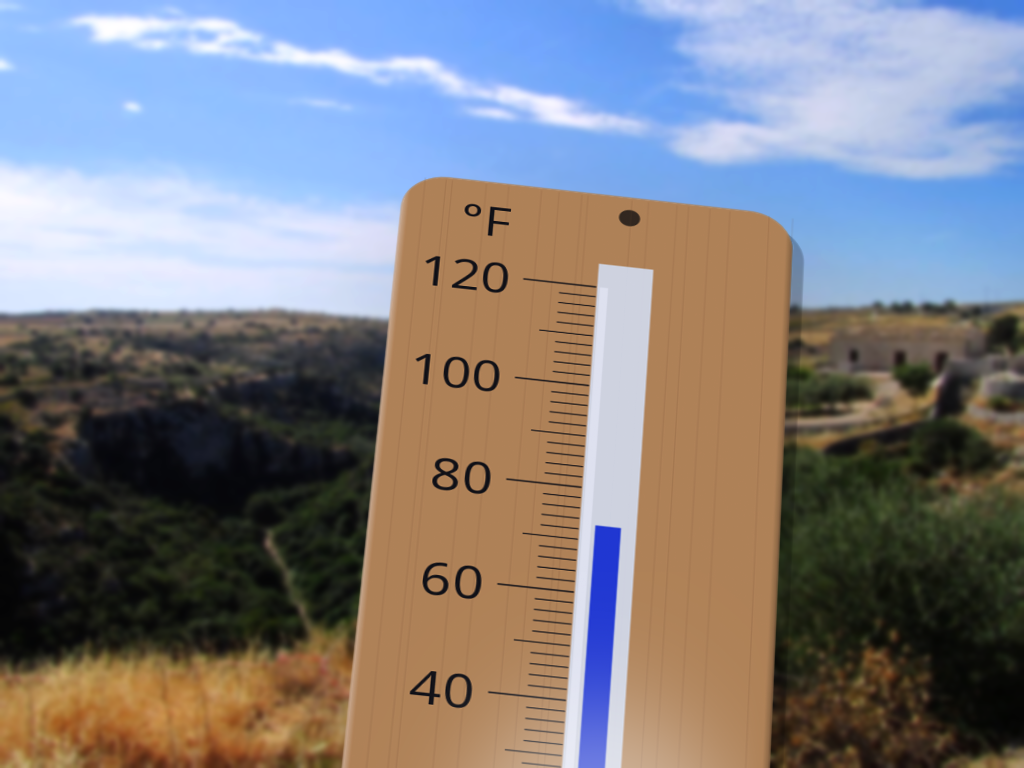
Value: 73 (°F)
